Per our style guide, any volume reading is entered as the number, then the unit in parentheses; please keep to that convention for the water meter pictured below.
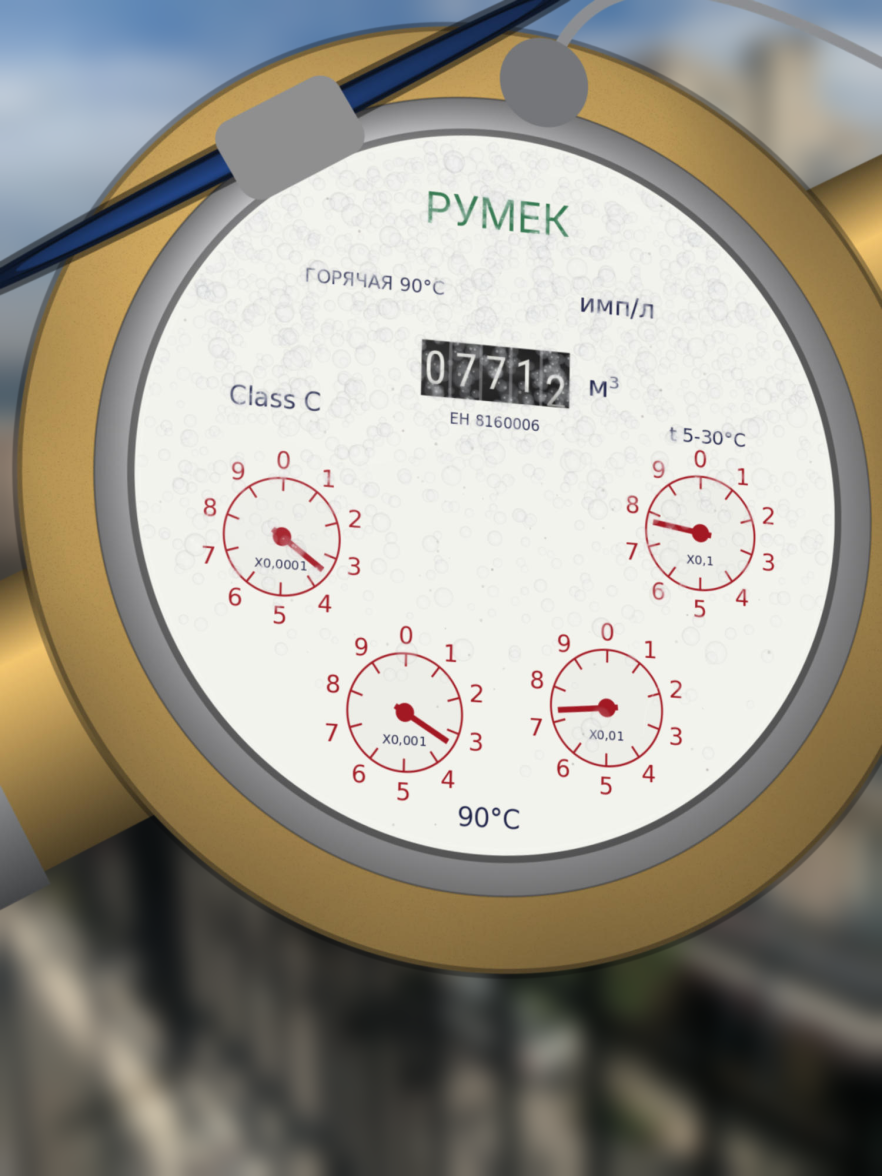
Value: 7711.7733 (m³)
